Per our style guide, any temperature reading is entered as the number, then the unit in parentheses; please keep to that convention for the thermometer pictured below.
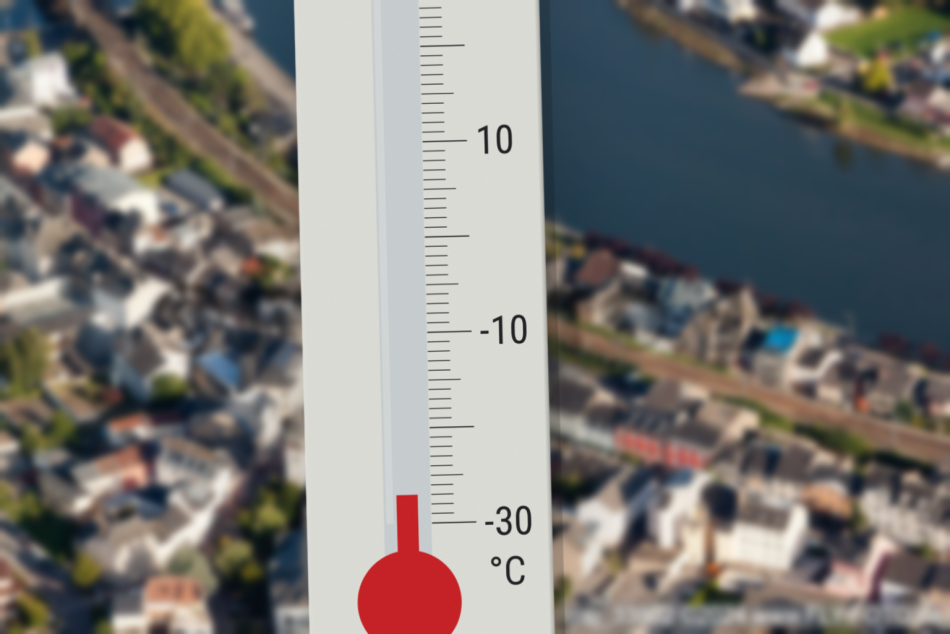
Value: -27 (°C)
